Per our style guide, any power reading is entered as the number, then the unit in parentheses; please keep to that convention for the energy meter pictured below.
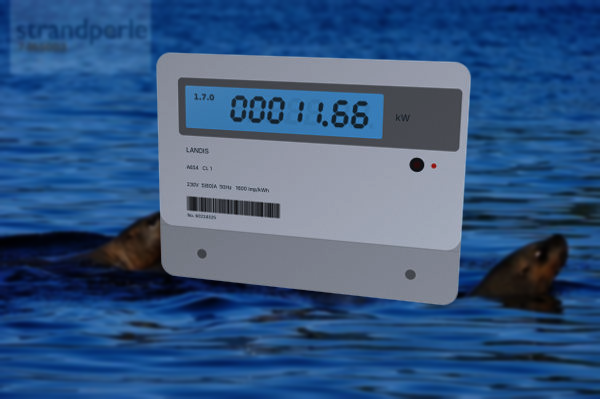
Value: 11.66 (kW)
